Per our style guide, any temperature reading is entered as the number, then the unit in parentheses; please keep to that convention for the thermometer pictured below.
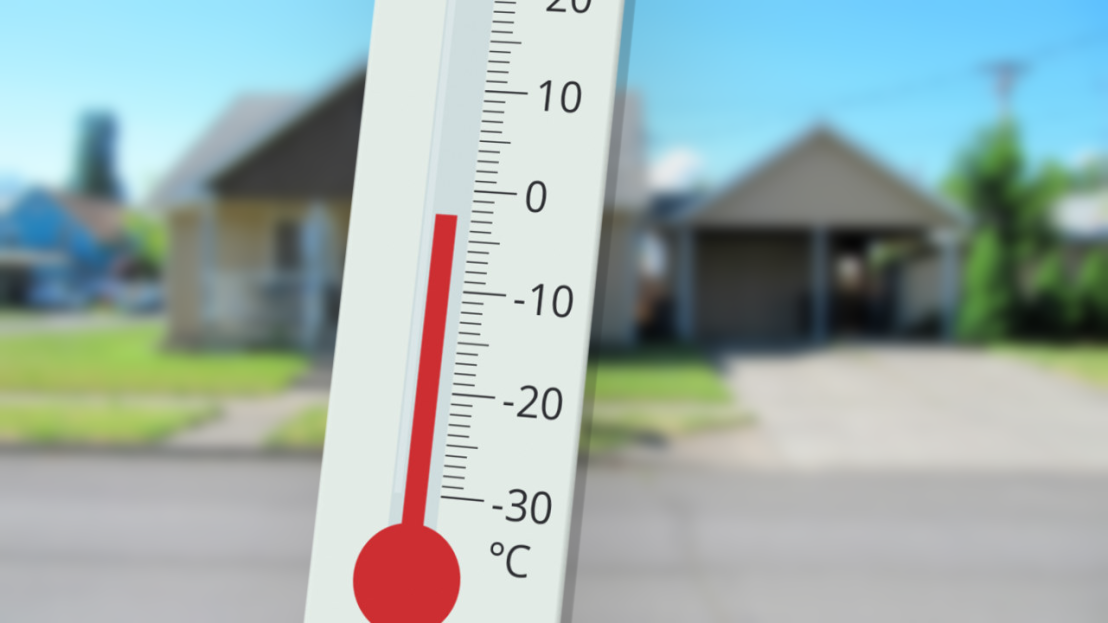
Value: -2.5 (°C)
